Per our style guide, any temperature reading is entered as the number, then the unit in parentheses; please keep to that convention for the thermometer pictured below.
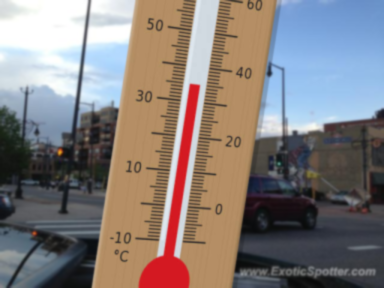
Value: 35 (°C)
